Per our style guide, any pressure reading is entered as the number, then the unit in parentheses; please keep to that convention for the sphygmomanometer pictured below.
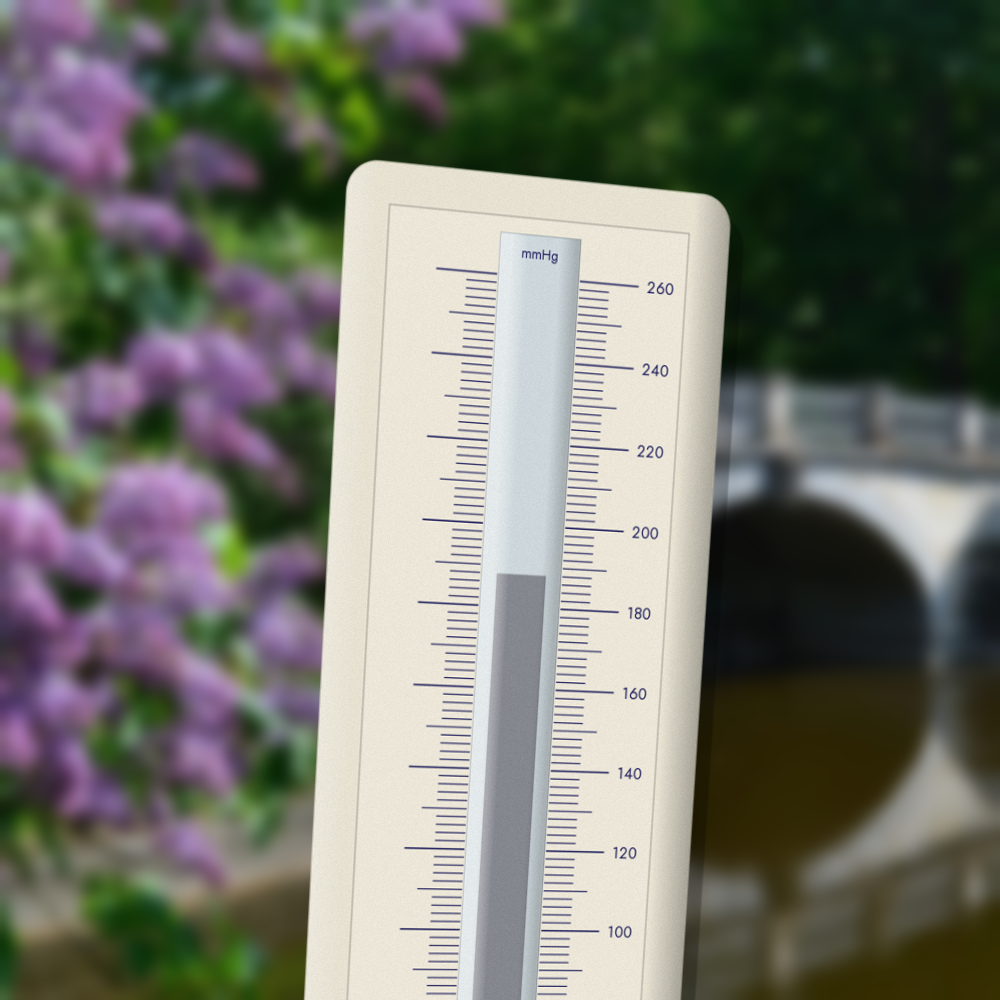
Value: 188 (mmHg)
